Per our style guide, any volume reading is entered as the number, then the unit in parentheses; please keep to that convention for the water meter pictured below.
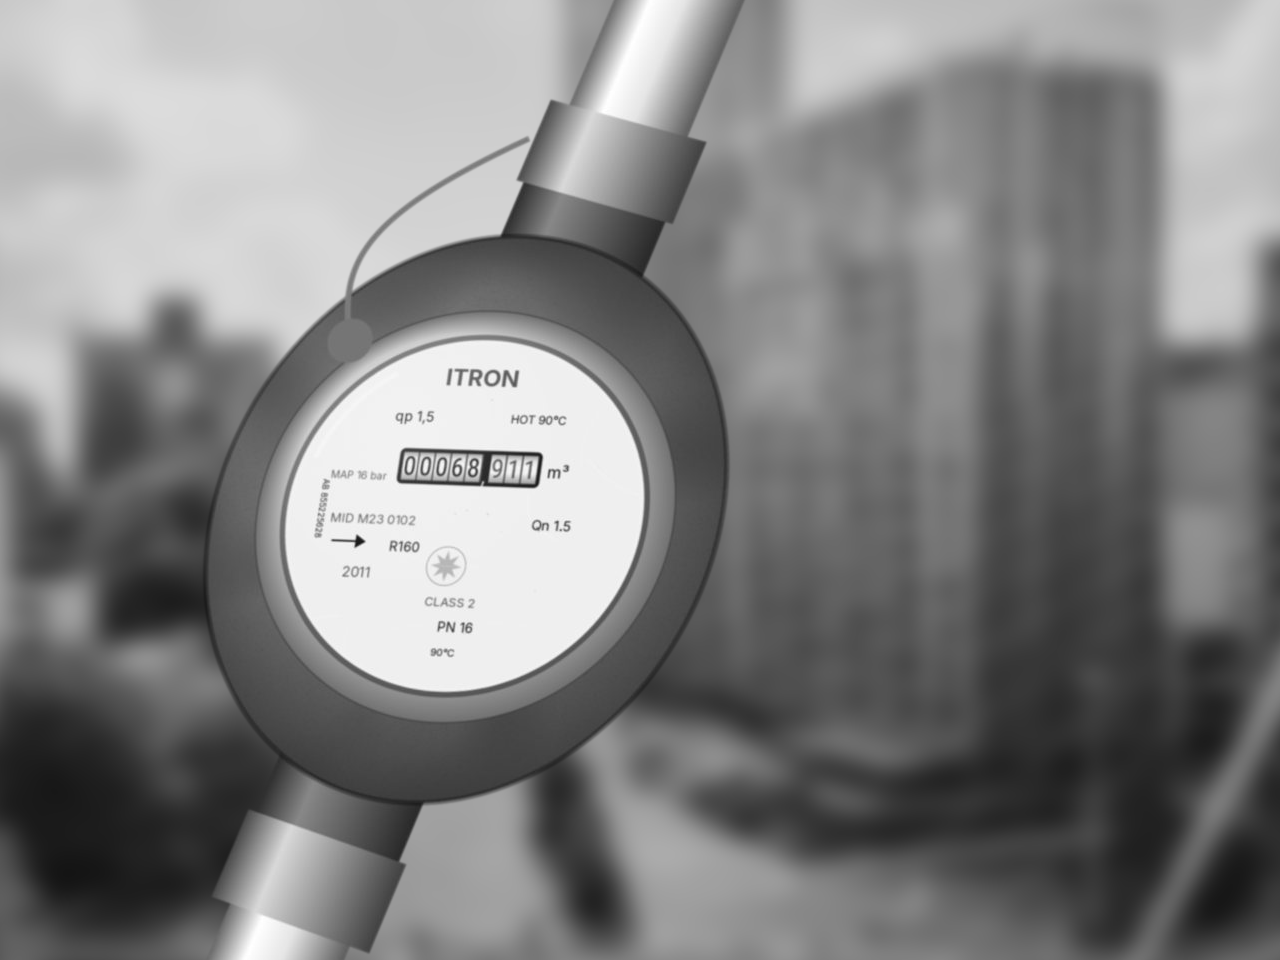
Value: 68.911 (m³)
